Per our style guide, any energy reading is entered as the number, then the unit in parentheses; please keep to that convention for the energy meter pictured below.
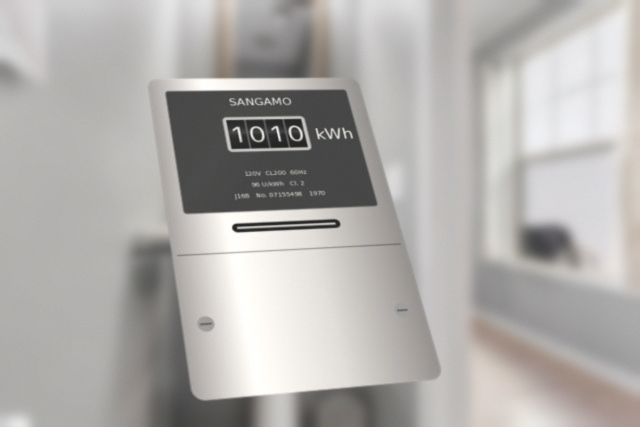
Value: 1010 (kWh)
